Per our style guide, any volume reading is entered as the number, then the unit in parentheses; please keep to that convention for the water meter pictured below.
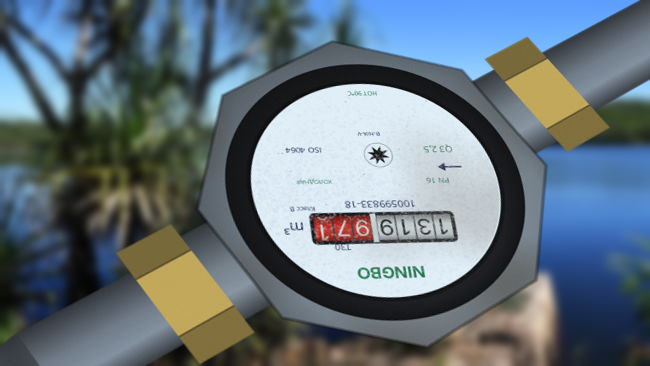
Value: 1319.971 (m³)
